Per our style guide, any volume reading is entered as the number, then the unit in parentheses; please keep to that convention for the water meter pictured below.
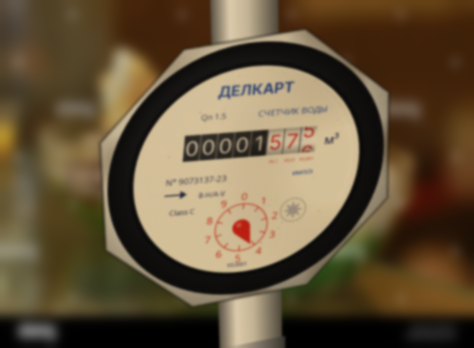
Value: 1.5754 (m³)
